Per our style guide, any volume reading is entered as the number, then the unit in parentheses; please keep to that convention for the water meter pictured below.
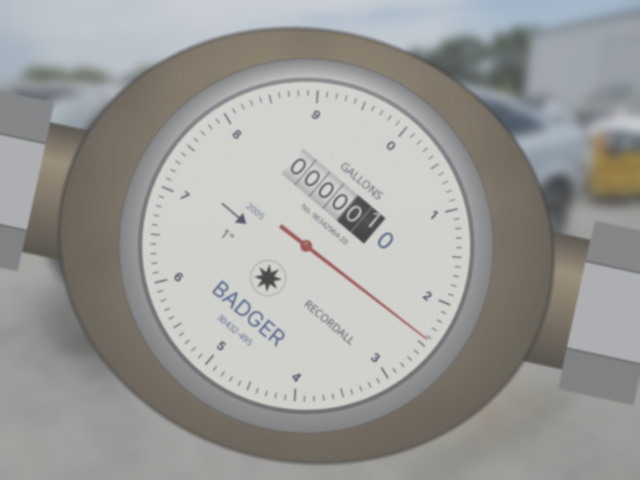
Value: 12.4 (gal)
